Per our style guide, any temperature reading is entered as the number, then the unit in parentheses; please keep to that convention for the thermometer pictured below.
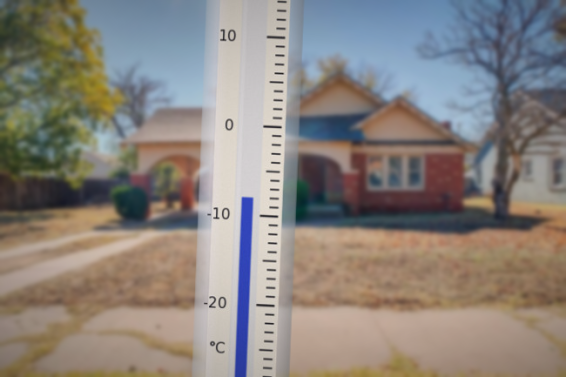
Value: -8 (°C)
